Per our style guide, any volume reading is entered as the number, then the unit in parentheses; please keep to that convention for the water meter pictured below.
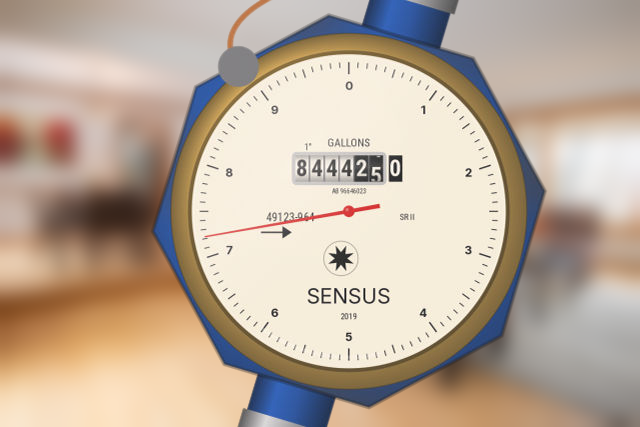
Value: 8444247.2 (gal)
